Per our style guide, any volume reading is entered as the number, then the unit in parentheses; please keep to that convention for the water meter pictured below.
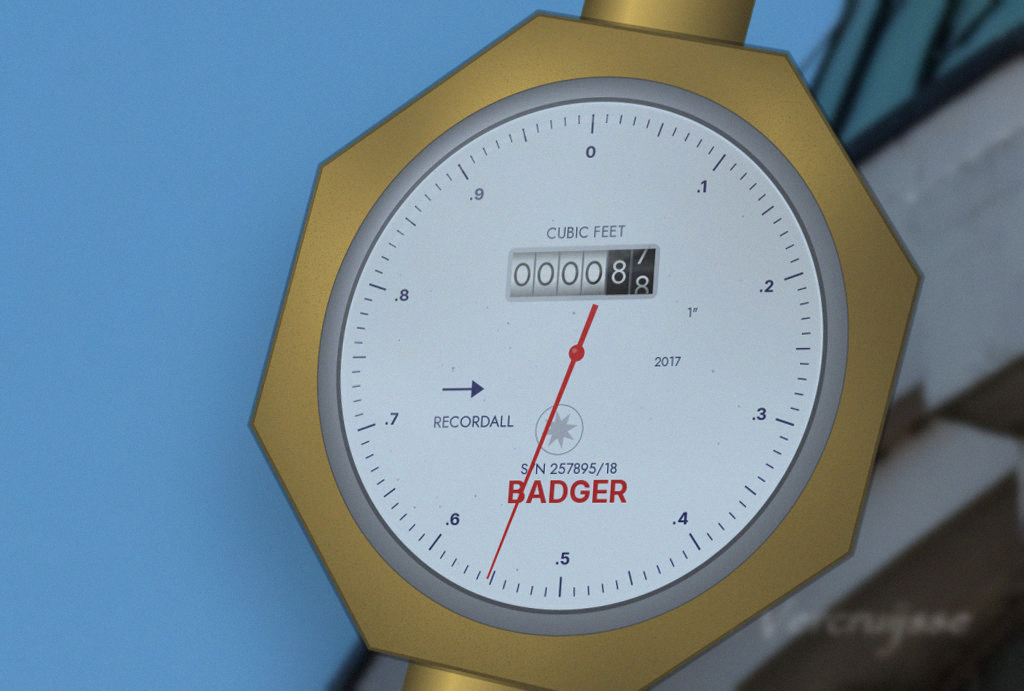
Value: 87.55 (ft³)
